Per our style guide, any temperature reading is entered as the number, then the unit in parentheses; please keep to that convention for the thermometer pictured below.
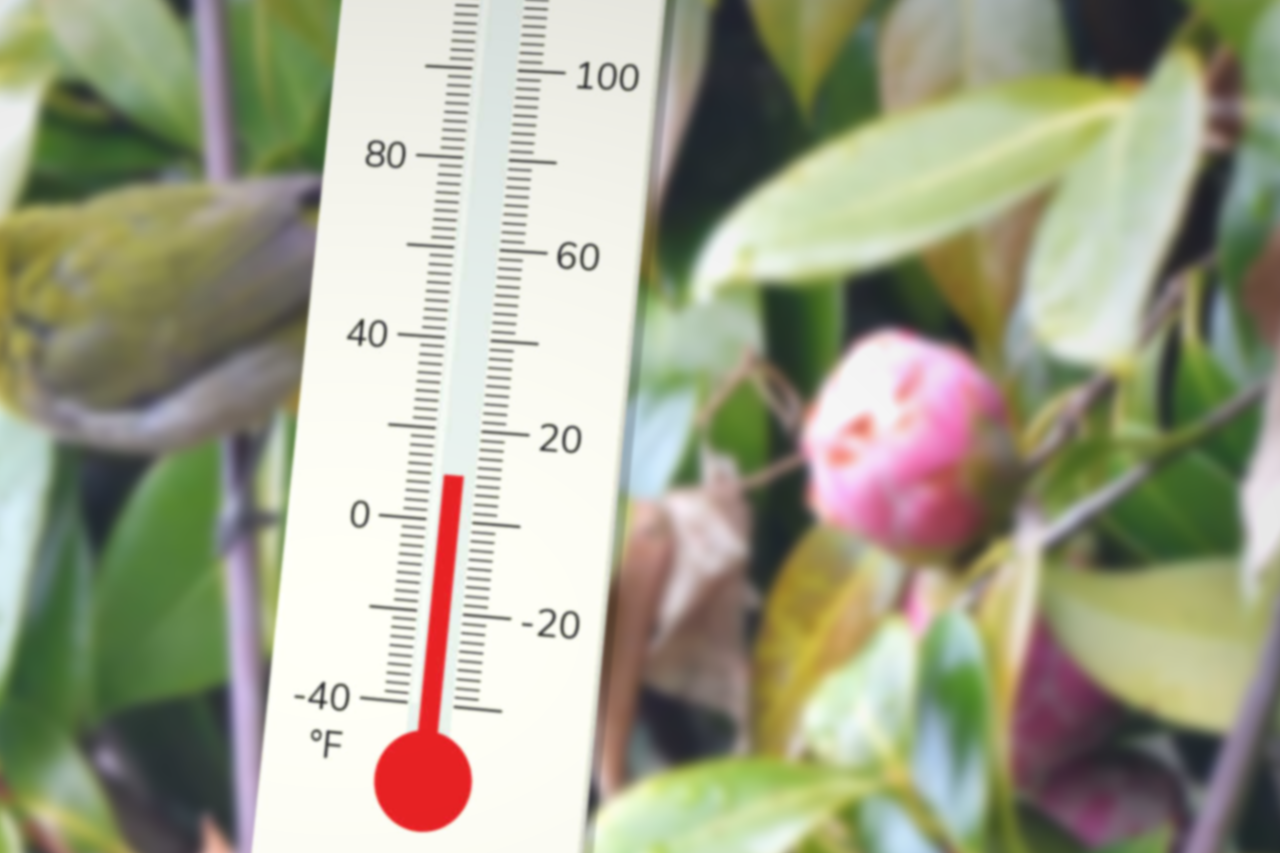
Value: 10 (°F)
